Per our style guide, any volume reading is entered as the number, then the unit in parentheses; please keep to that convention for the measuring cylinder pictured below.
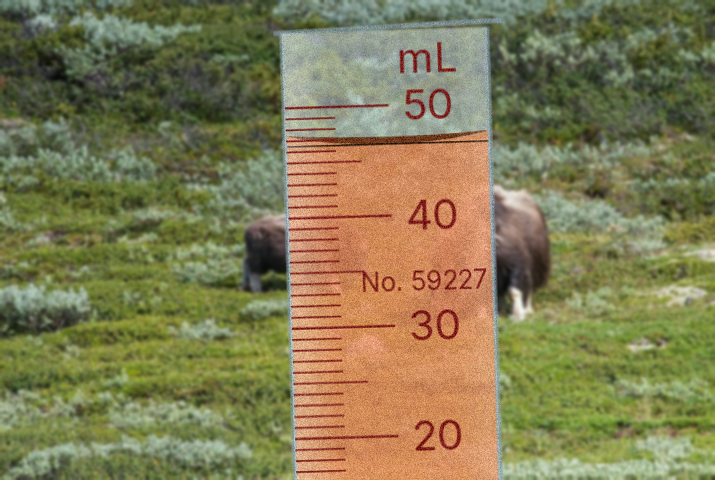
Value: 46.5 (mL)
